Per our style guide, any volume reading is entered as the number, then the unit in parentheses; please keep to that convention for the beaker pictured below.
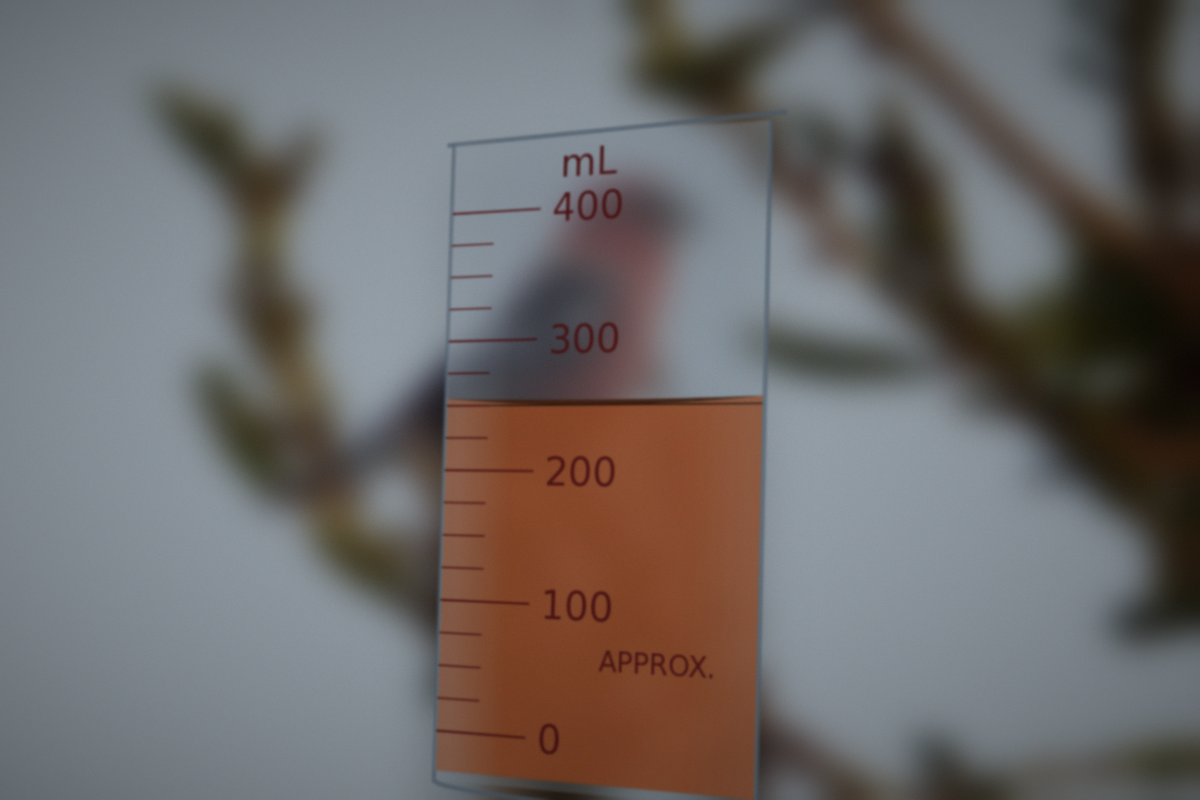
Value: 250 (mL)
